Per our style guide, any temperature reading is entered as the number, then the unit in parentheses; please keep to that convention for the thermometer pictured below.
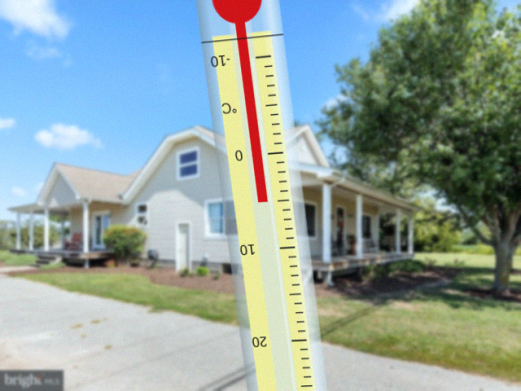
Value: 5 (°C)
